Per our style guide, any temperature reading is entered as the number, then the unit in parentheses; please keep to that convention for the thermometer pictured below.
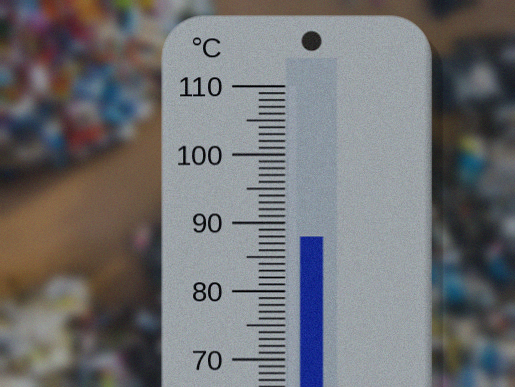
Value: 88 (°C)
